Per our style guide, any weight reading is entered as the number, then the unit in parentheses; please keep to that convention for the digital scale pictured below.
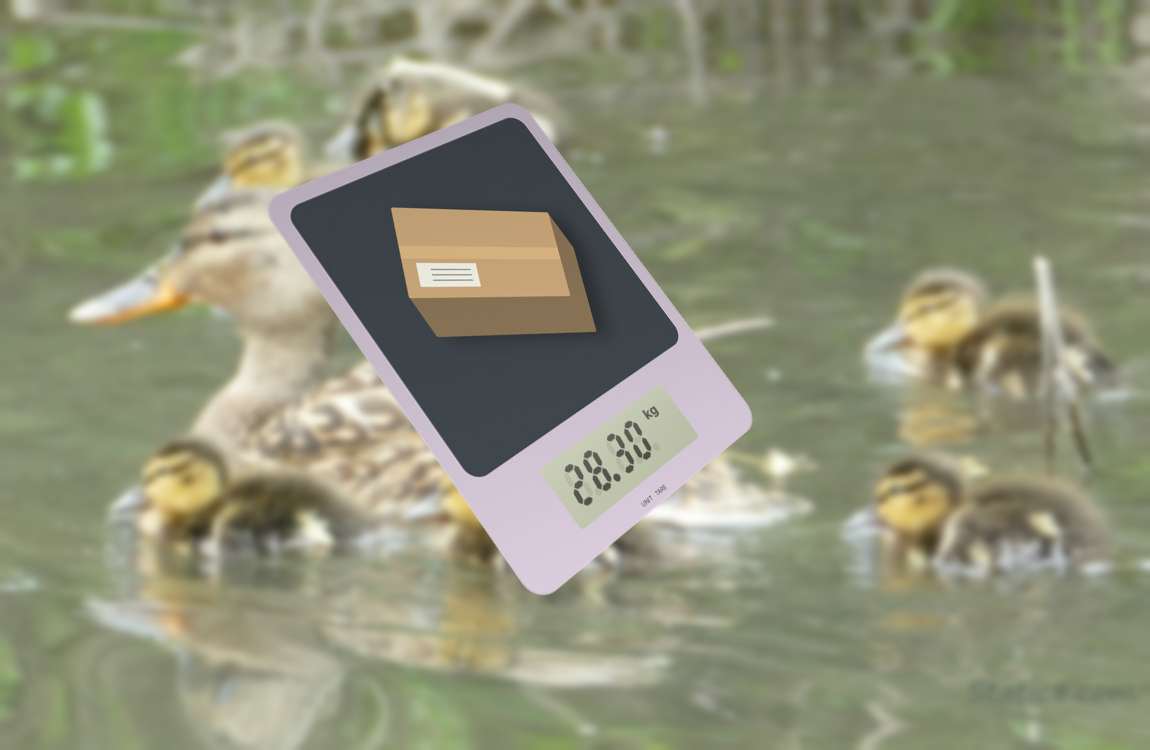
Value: 28.30 (kg)
